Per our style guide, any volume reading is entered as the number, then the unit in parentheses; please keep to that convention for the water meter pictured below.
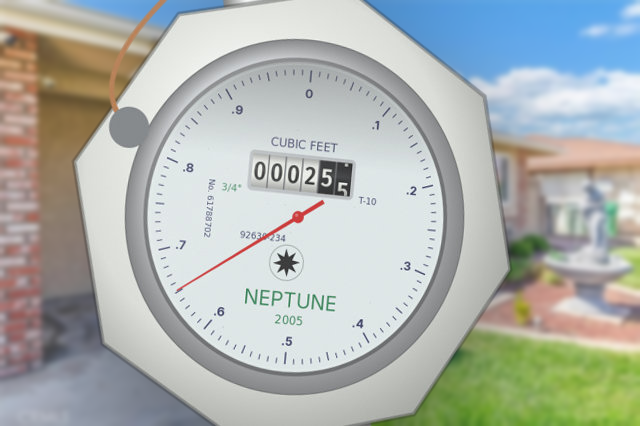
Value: 254.65 (ft³)
